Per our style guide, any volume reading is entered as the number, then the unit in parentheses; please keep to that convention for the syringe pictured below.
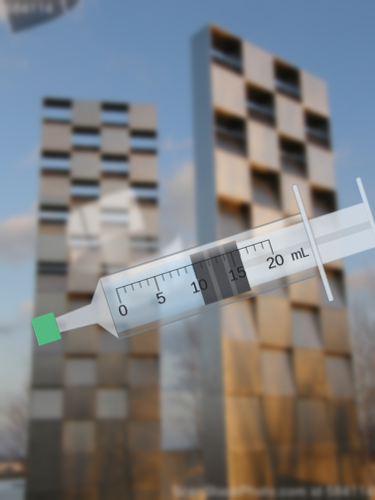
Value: 10 (mL)
